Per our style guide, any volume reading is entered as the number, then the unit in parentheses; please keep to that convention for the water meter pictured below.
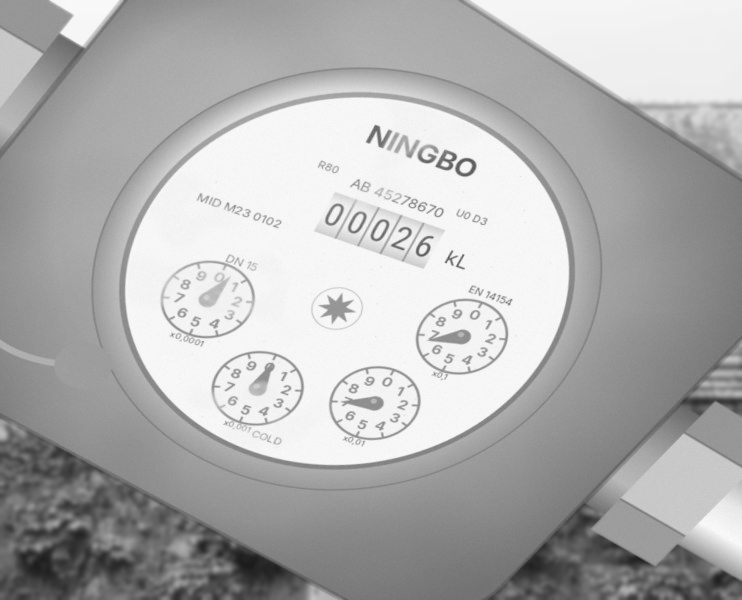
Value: 26.6700 (kL)
